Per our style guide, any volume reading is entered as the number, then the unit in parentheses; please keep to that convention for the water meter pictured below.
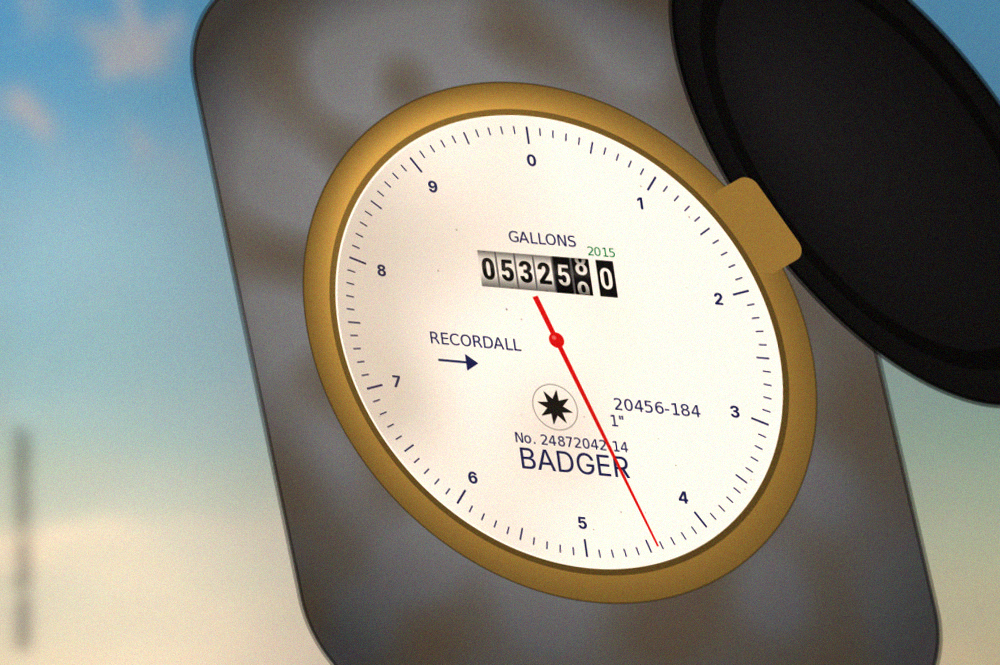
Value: 532584.4 (gal)
